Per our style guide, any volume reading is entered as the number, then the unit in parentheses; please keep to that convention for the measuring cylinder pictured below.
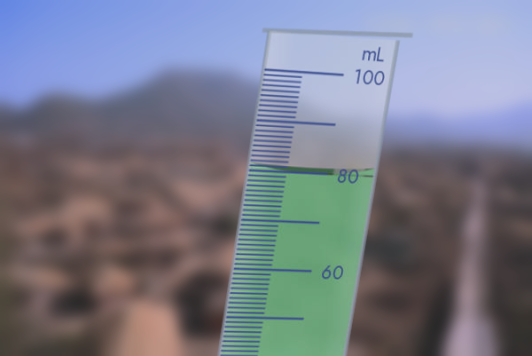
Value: 80 (mL)
